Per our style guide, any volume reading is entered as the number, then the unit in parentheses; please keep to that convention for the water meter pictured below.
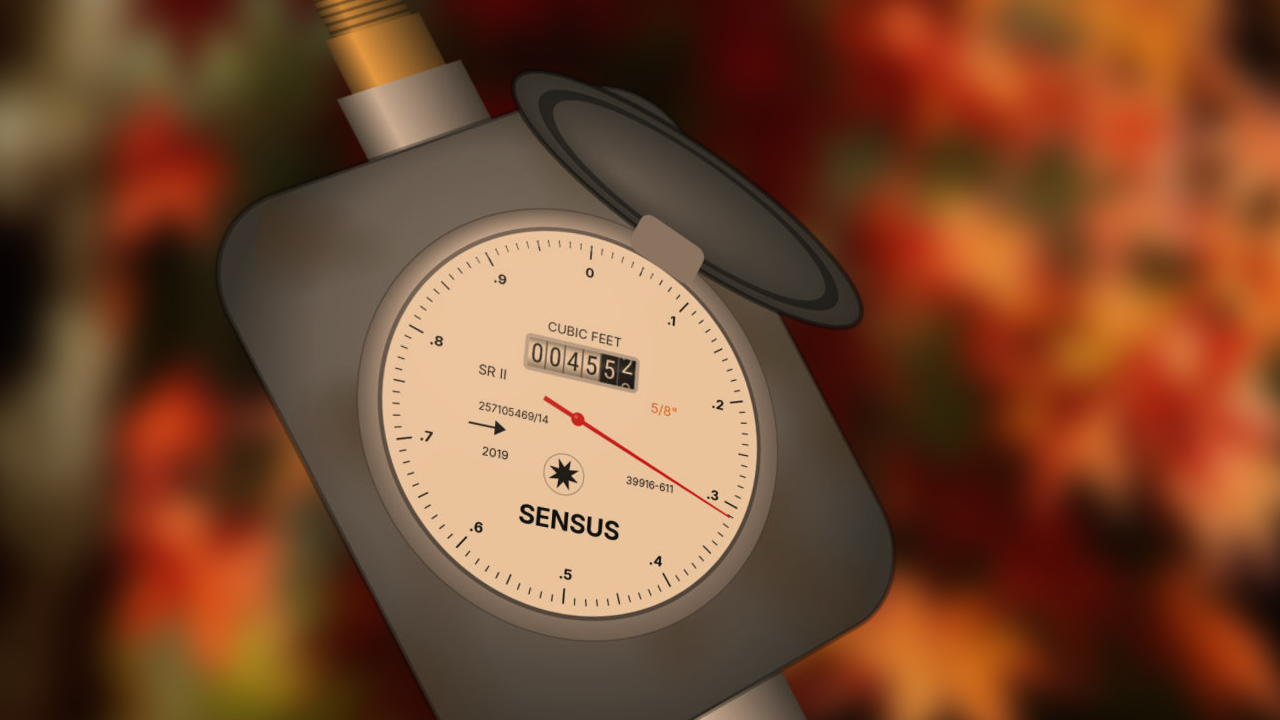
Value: 4552.31 (ft³)
